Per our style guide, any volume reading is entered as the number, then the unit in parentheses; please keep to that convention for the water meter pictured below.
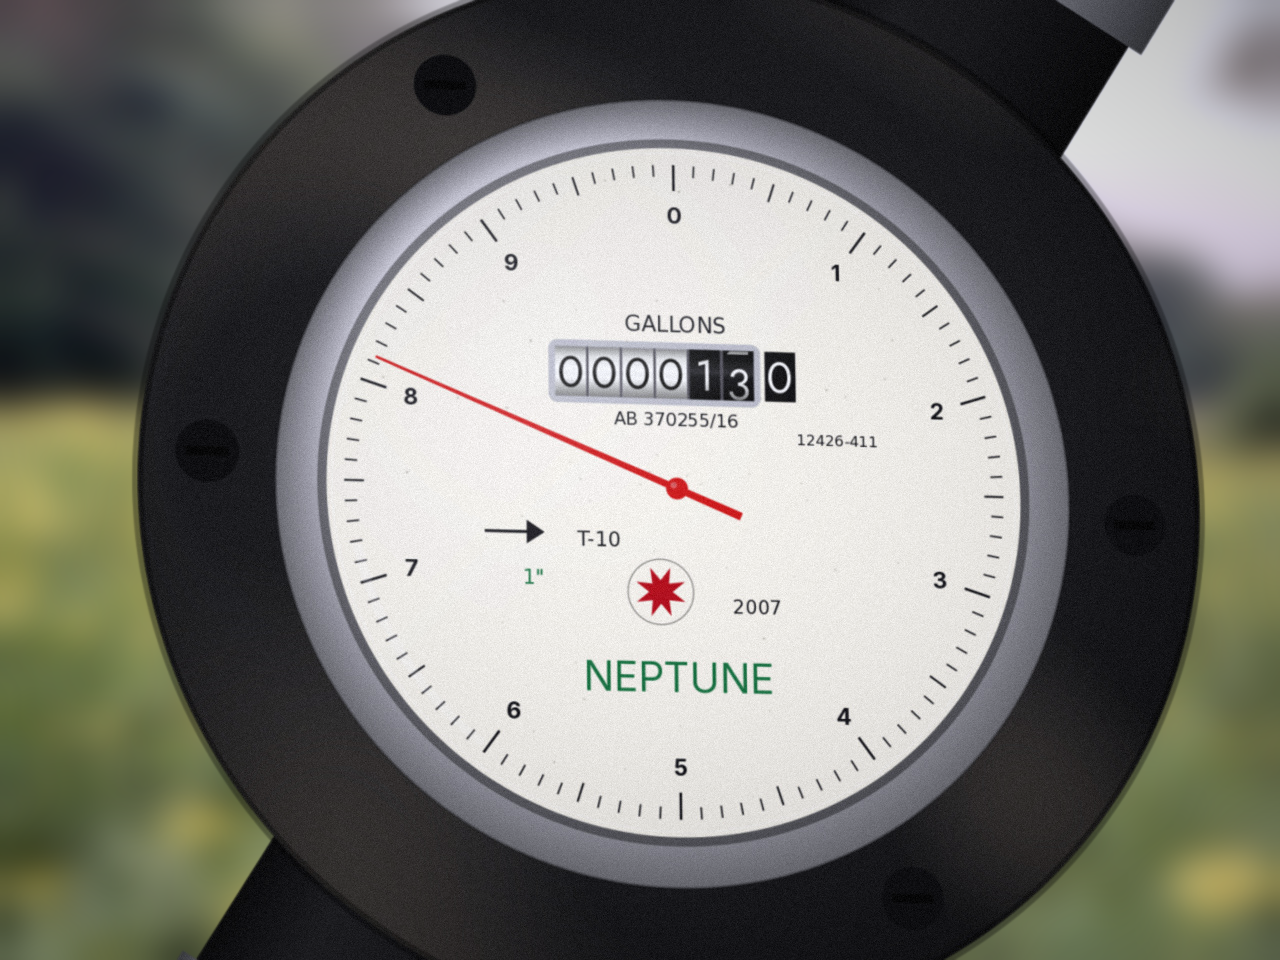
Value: 128.1 (gal)
